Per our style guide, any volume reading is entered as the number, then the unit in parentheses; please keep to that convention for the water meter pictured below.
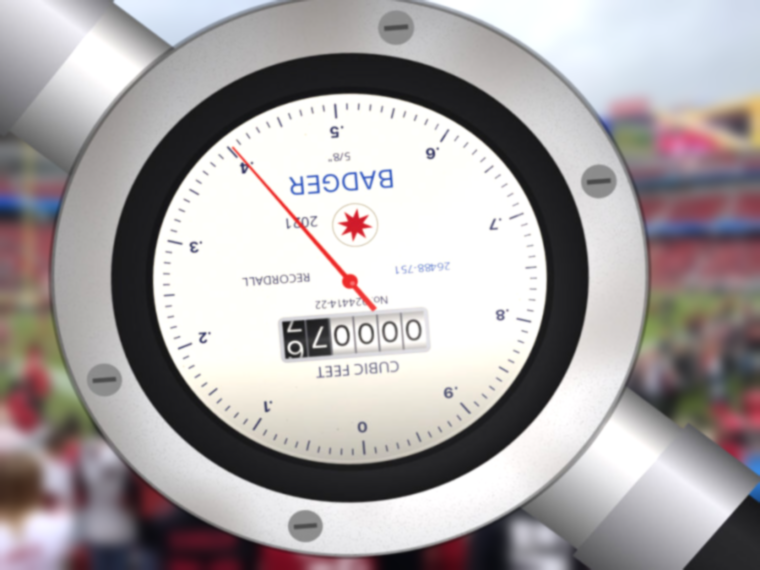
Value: 76.40 (ft³)
